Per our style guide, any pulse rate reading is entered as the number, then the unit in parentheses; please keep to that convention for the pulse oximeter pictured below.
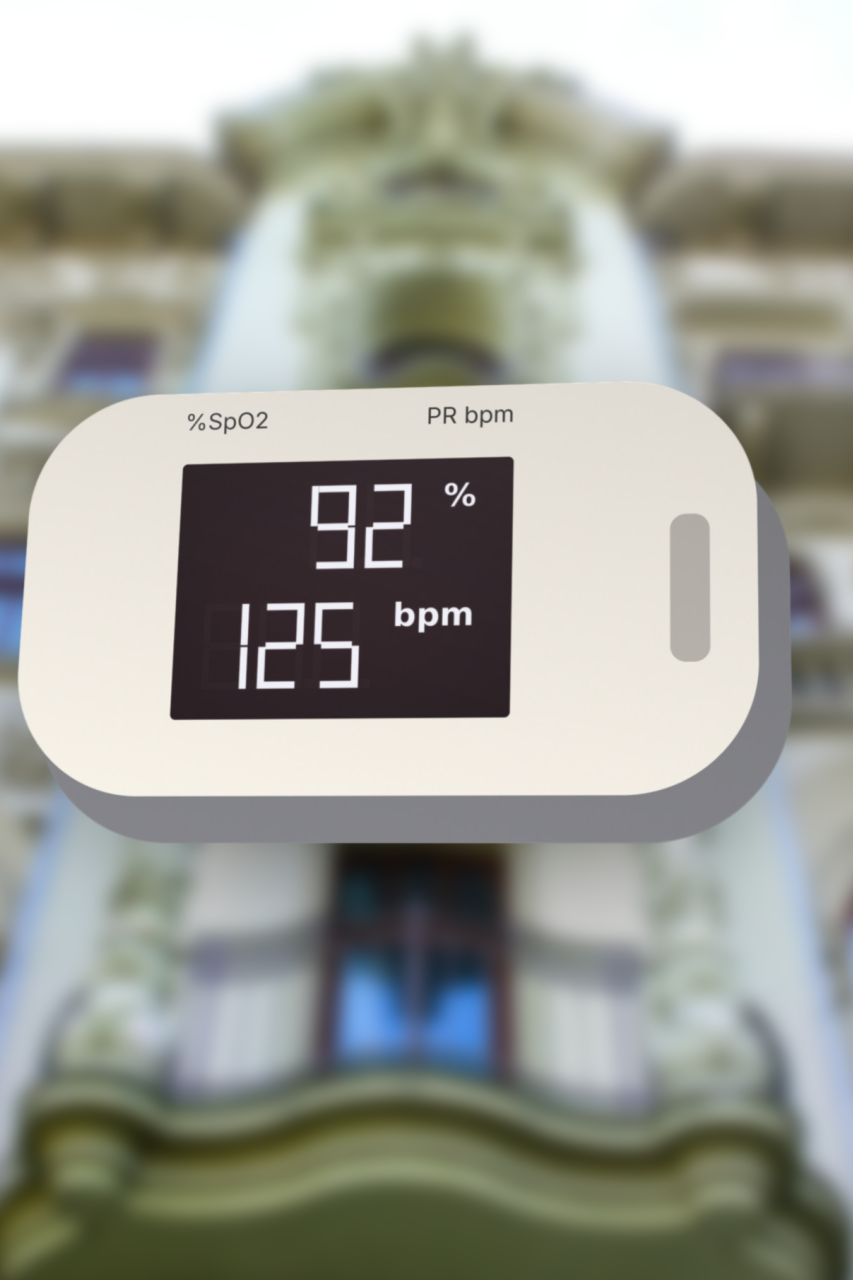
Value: 125 (bpm)
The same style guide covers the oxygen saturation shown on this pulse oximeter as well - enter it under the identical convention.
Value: 92 (%)
